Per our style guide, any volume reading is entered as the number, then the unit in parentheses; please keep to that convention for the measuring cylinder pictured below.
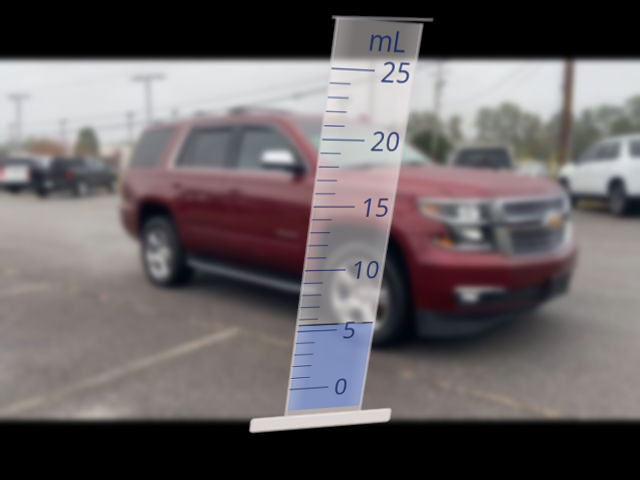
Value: 5.5 (mL)
